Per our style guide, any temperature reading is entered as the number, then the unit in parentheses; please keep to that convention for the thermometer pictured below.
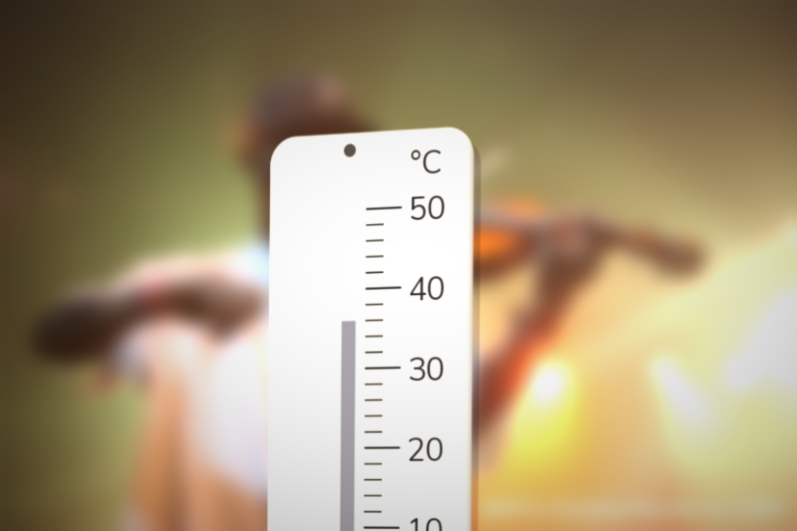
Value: 36 (°C)
